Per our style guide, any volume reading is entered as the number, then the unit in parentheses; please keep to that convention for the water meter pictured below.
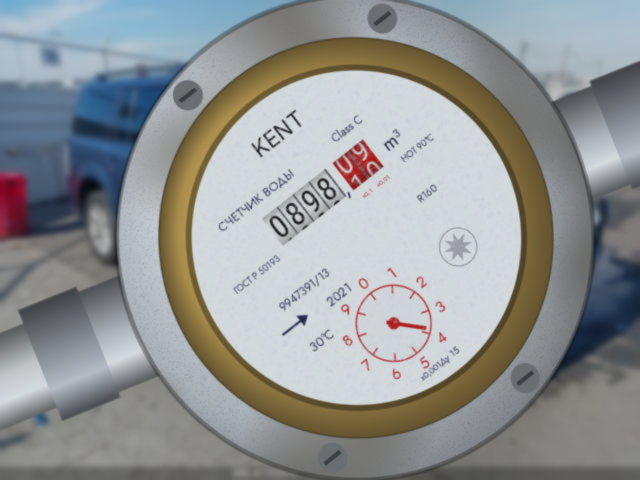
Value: 898.093 (m³)
